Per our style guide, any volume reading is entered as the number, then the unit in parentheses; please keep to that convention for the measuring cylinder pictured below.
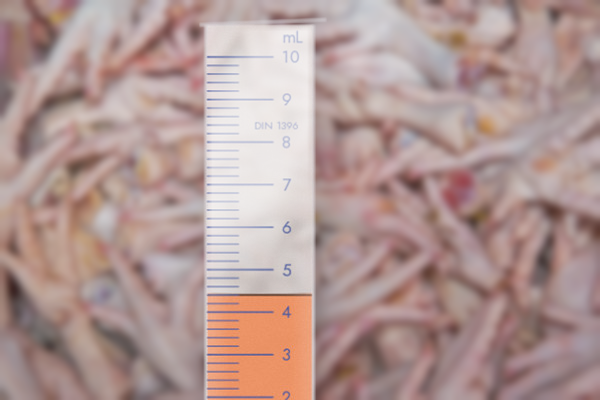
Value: 4.4 (mL)
